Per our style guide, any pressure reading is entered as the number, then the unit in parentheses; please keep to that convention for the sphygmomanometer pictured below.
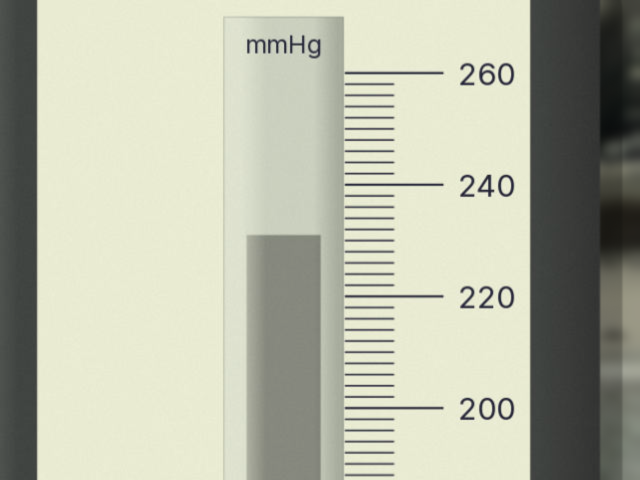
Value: 231 (mmHg)
